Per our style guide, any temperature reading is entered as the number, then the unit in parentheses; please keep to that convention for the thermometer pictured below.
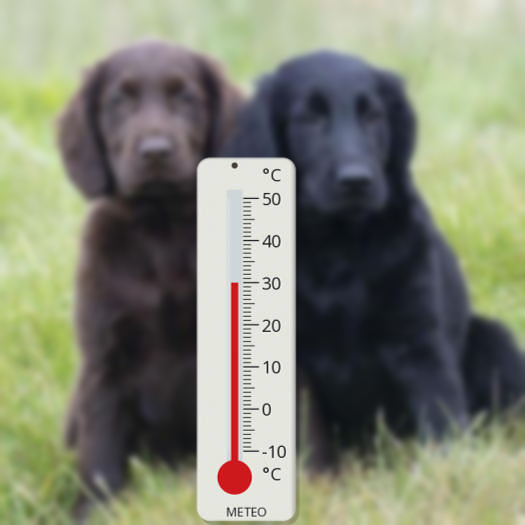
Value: 30 (°C)
